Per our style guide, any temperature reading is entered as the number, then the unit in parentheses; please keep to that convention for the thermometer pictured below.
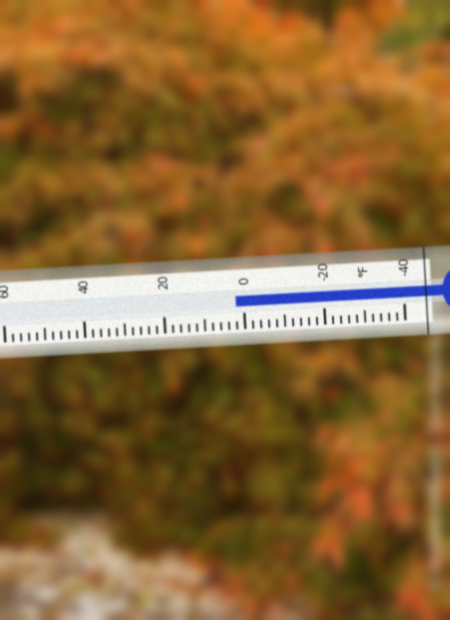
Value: 2 (°F)
